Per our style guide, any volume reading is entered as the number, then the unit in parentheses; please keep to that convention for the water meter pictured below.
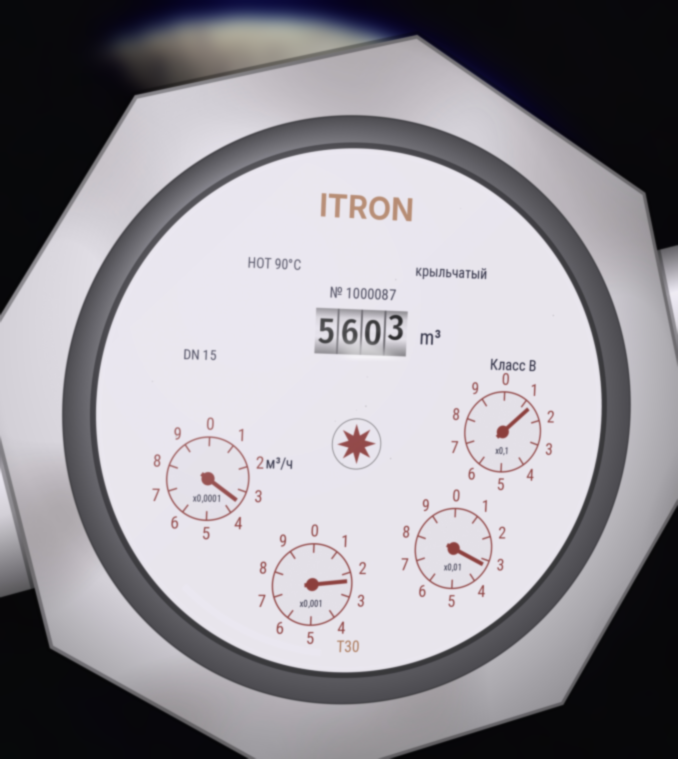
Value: 5603.1323 (m³)
